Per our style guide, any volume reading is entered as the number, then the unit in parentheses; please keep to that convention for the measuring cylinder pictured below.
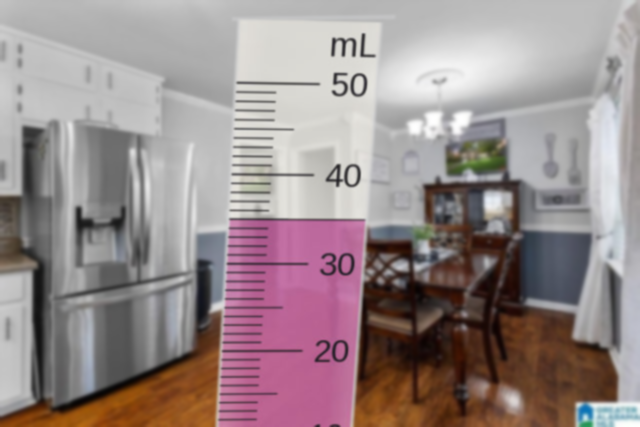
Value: 35 (mL)
